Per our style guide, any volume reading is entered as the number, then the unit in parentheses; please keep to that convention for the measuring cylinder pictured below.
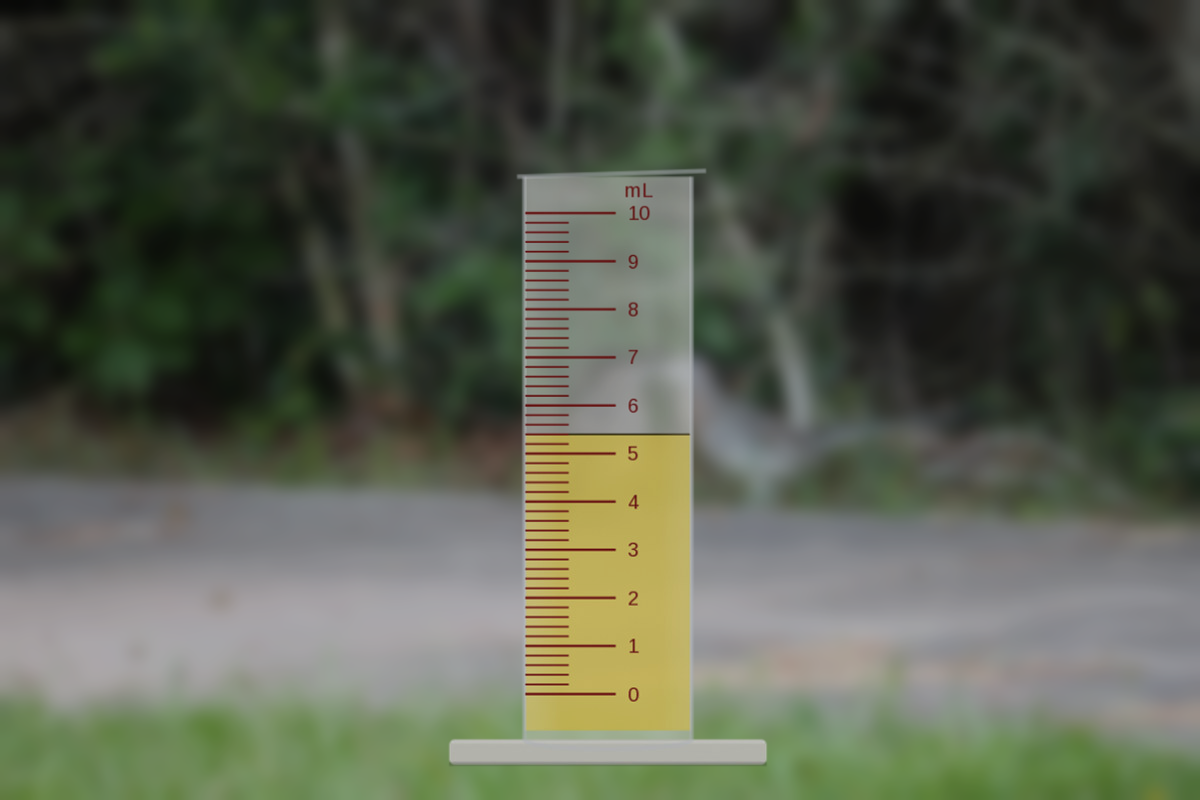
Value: 5.4 (mL)
